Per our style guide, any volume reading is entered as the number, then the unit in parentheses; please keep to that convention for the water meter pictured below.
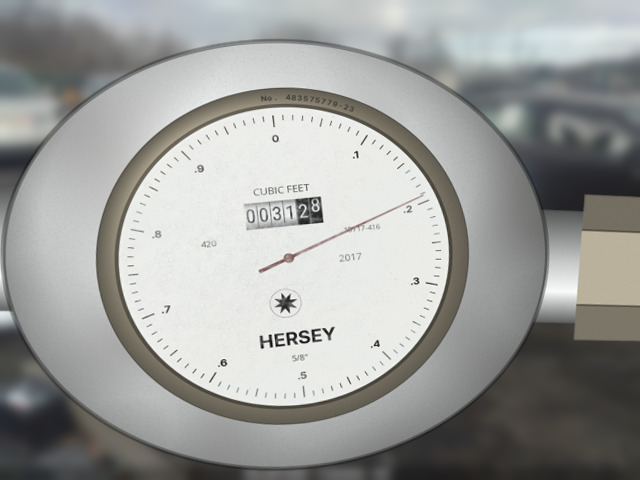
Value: 3128.19 (ft³)
